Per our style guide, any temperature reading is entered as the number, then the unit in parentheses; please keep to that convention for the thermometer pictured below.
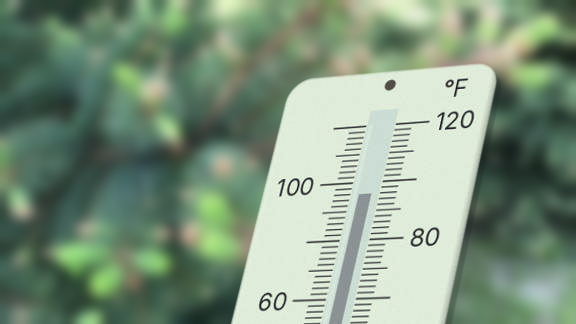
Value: 96 (°F)
